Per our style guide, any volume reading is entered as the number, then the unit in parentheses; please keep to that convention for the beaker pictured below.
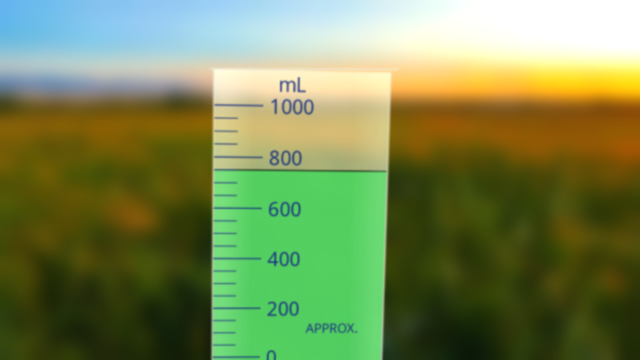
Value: 750 (mL)
